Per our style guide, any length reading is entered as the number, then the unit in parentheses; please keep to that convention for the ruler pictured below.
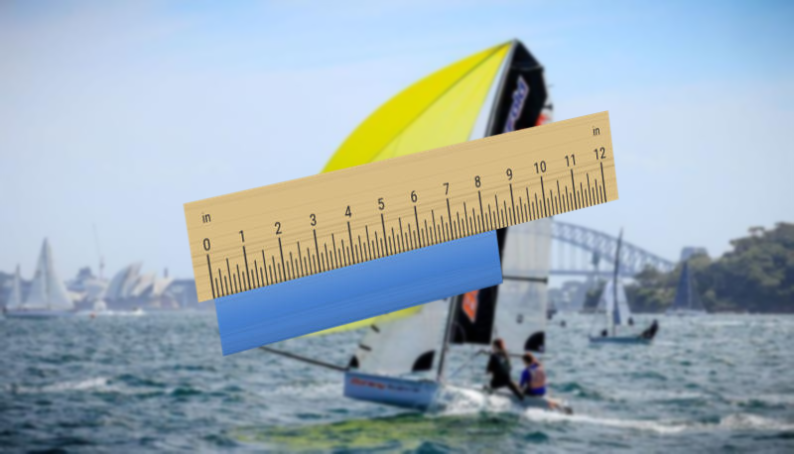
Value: 8.375 (in)
